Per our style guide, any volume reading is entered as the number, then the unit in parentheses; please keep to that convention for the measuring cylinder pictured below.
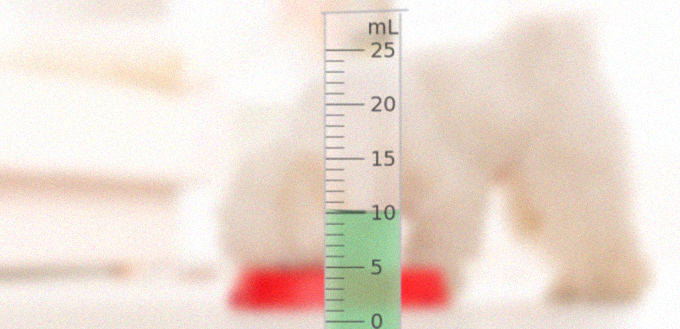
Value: 10 (mL)
